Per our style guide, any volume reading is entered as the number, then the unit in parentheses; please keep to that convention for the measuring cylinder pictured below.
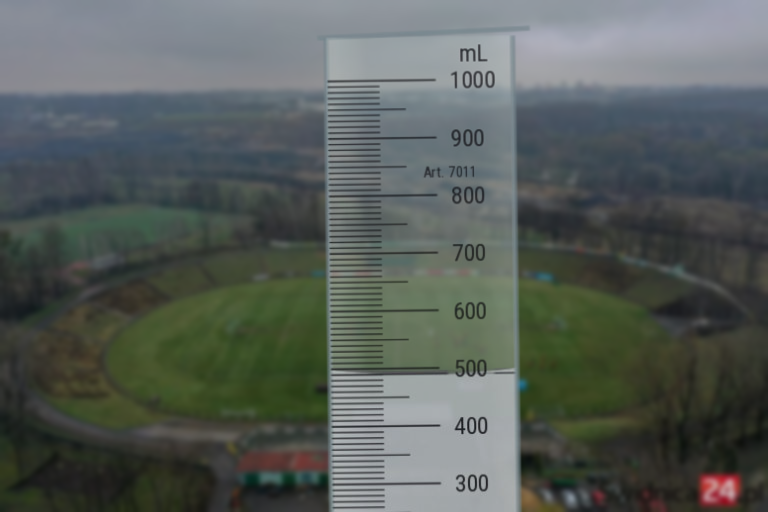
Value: 490 (mL)
